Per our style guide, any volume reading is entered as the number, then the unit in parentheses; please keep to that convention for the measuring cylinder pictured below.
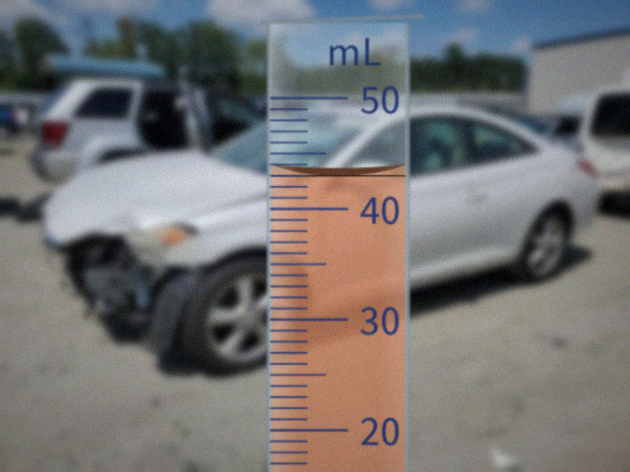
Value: 43 (mL)
